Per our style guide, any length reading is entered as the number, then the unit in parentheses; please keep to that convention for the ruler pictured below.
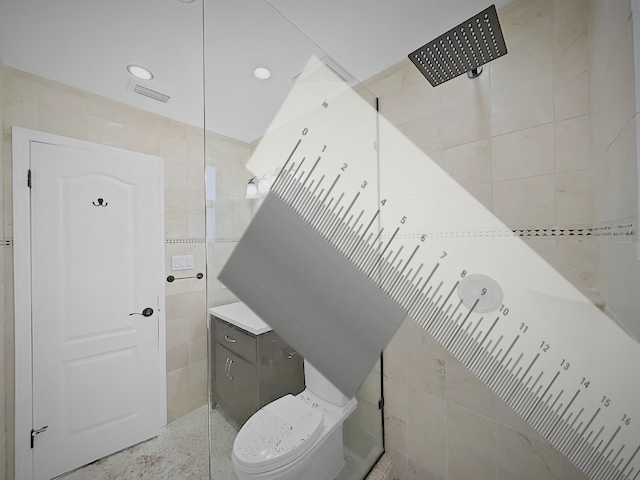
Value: 7 (in)
